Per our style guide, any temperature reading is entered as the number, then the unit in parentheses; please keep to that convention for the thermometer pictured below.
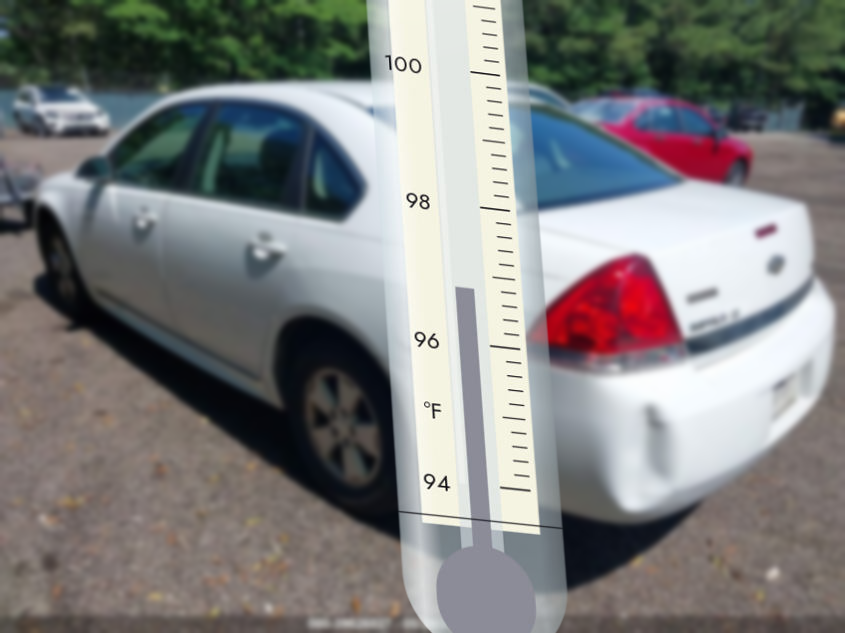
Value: 96.8 (°F)
